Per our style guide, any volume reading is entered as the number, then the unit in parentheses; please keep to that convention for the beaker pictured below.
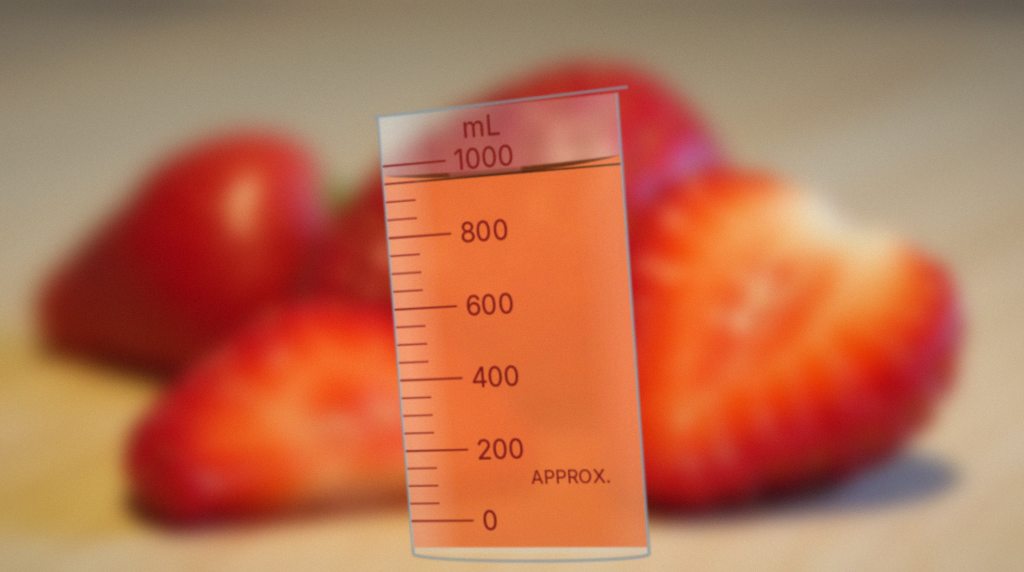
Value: 950 (mL)
